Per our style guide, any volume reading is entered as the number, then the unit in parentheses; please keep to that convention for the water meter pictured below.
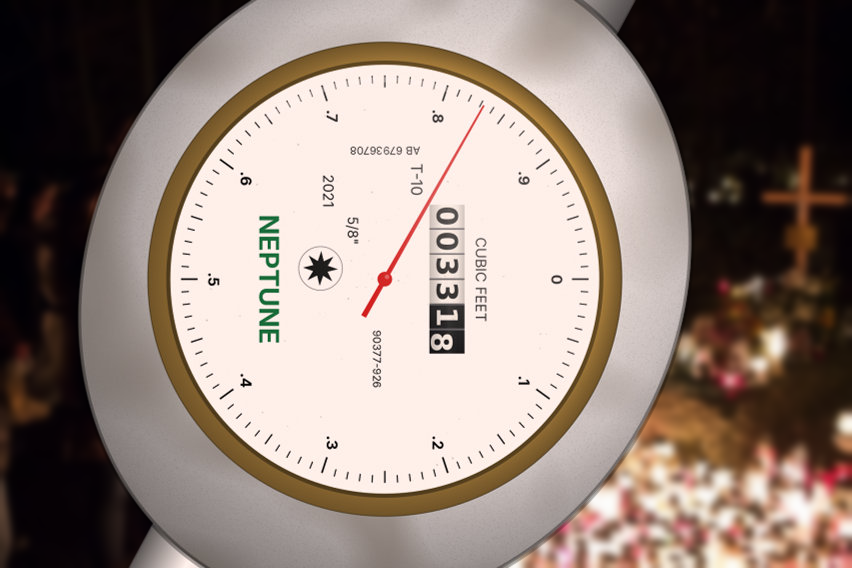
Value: 3317.83 (ft³)
